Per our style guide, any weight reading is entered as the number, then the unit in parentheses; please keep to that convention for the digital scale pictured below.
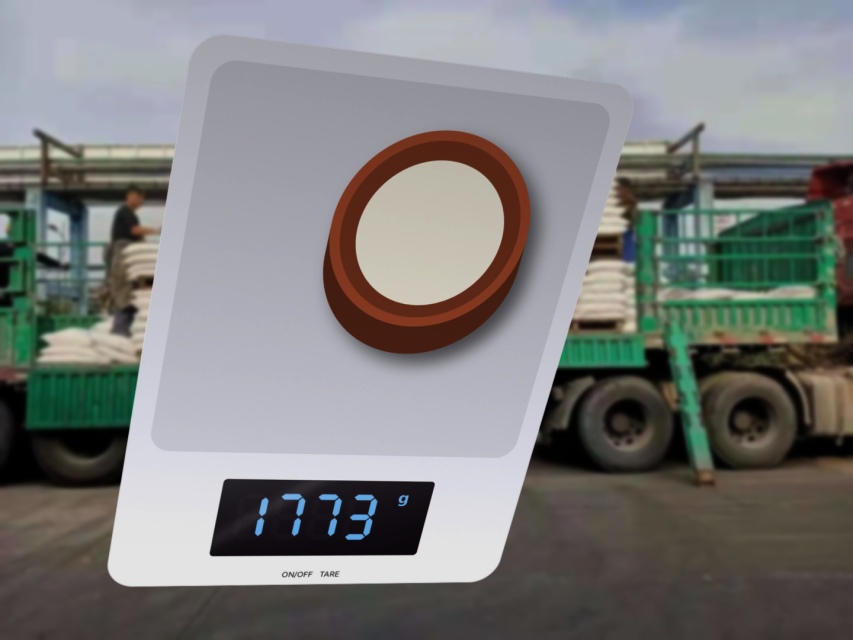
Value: 1773 (g)
